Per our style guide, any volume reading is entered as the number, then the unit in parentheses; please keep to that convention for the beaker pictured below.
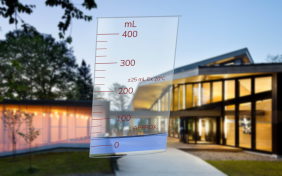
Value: 25 (mL)
